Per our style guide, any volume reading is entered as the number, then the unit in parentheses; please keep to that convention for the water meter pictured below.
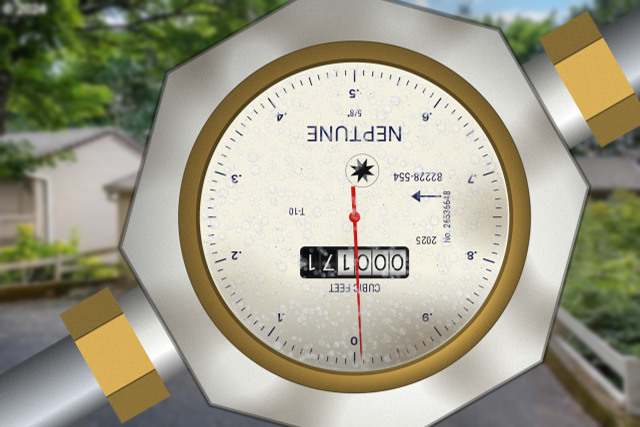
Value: 170.99 (ft³)
